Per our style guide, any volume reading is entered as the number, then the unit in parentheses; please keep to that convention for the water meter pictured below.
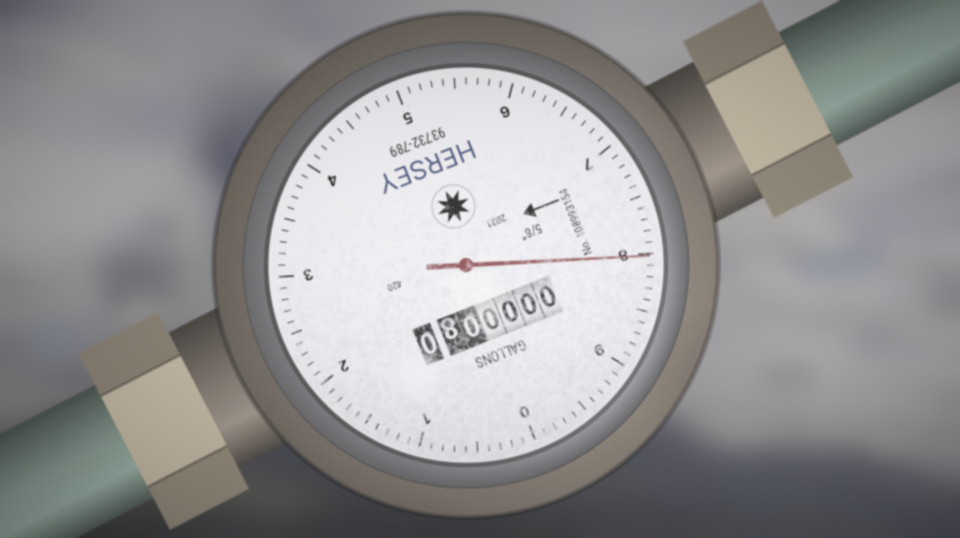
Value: 78.0 (gal)
